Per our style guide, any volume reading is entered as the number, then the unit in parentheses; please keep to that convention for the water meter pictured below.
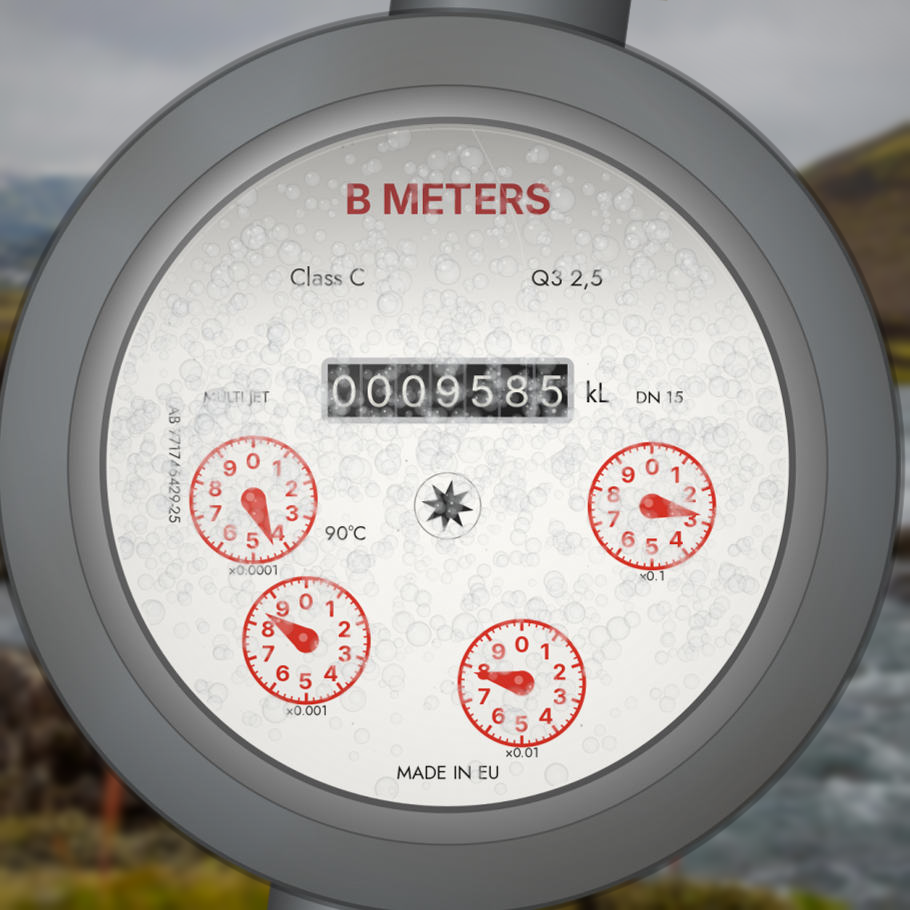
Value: 9585.2784 (kL)
